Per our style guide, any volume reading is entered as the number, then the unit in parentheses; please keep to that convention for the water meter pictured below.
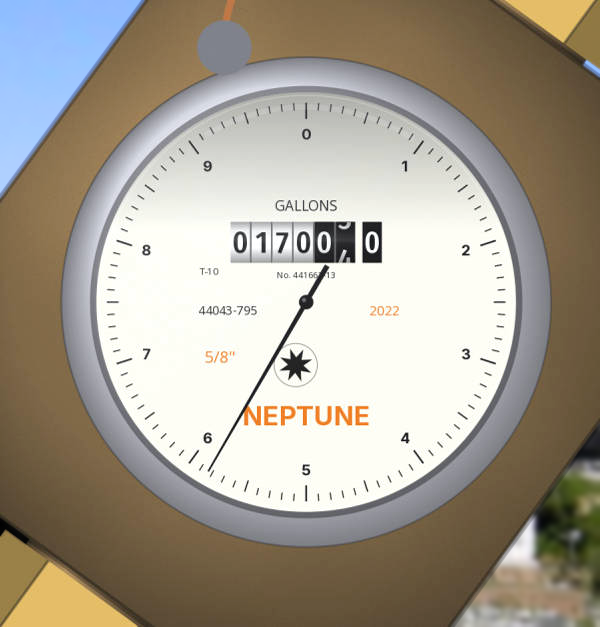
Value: 170035.8 (gal)
